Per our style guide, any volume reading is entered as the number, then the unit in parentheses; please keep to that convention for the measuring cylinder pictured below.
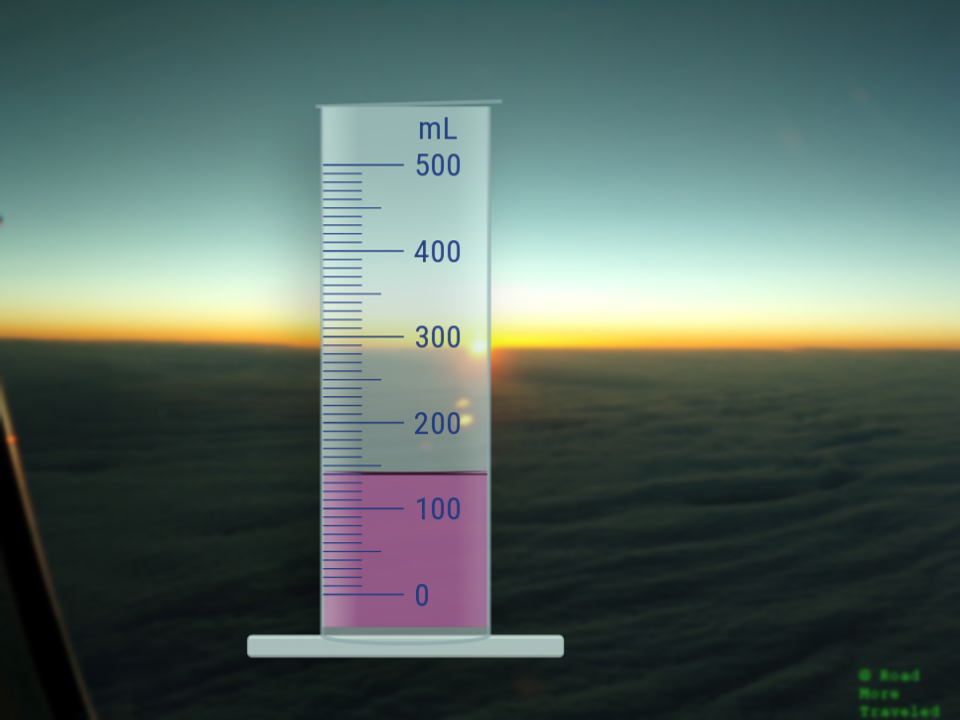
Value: 140 (mL)
